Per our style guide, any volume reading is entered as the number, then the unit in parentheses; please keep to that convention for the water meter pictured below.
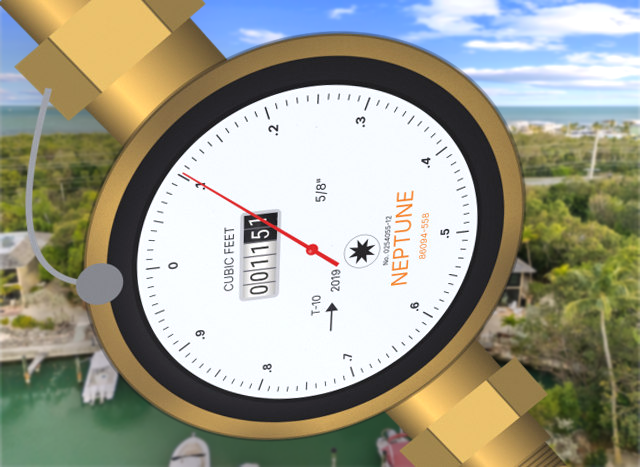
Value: 1151.10 (ft³)
